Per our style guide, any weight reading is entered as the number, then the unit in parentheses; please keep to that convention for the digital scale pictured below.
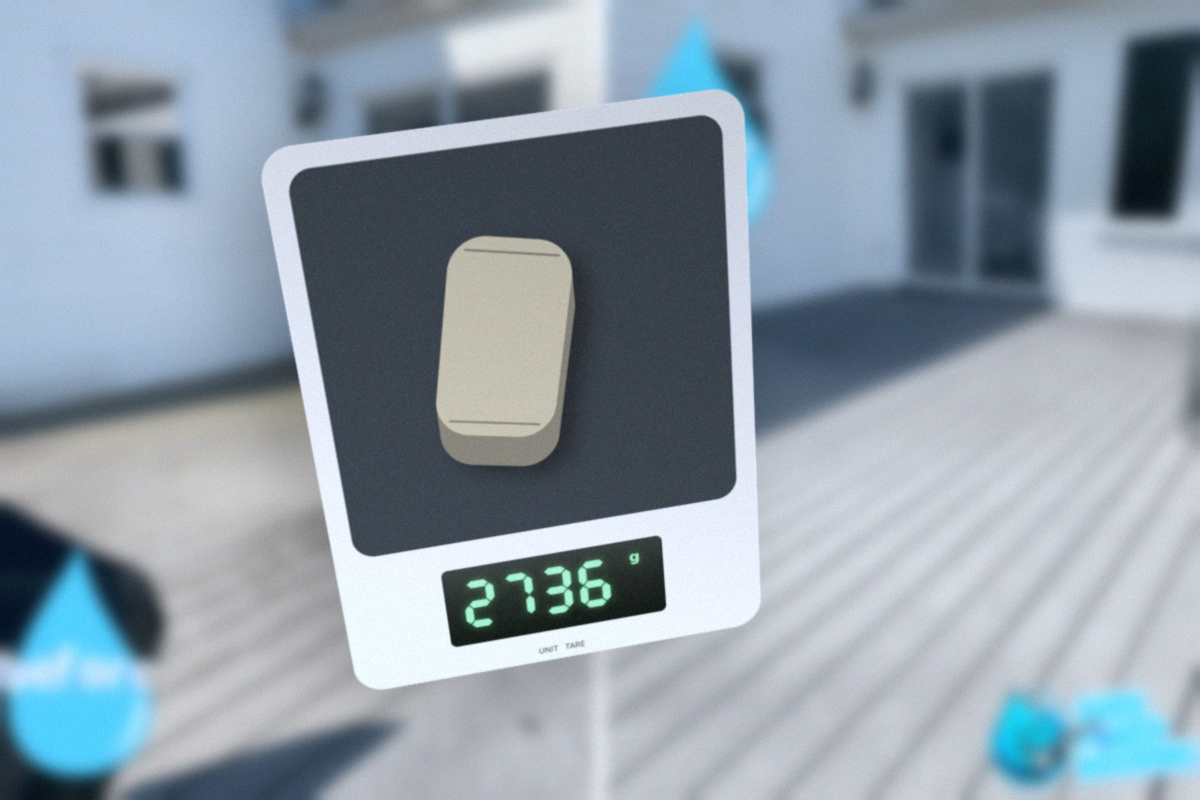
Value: 2736 (g)
